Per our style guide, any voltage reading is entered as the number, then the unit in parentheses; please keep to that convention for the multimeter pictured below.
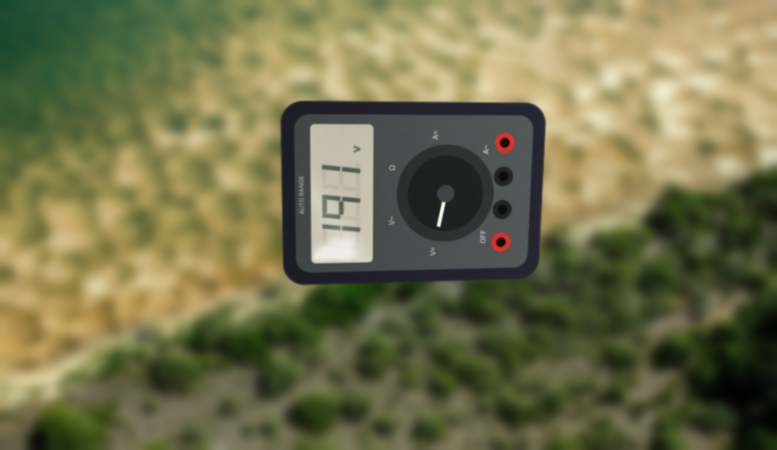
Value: 191 (V)
